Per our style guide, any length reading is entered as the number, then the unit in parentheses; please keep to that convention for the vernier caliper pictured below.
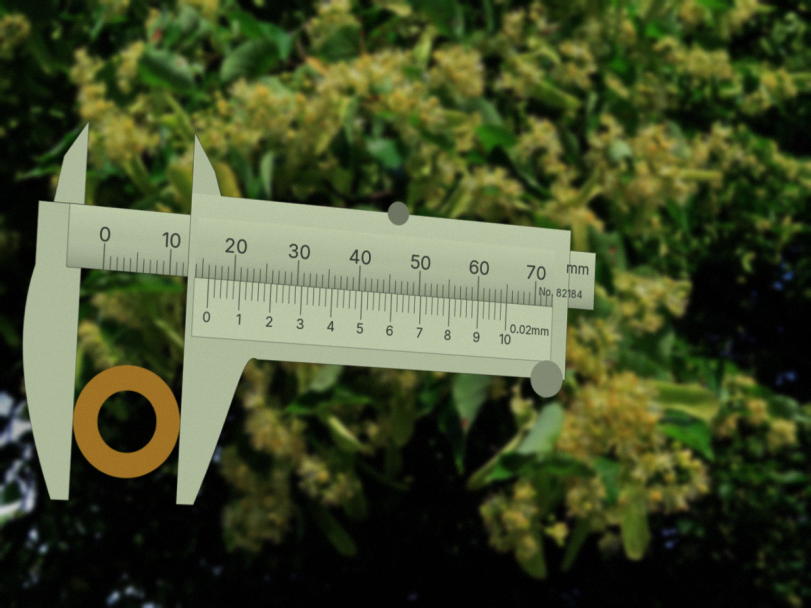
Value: 16.0 (mm)
